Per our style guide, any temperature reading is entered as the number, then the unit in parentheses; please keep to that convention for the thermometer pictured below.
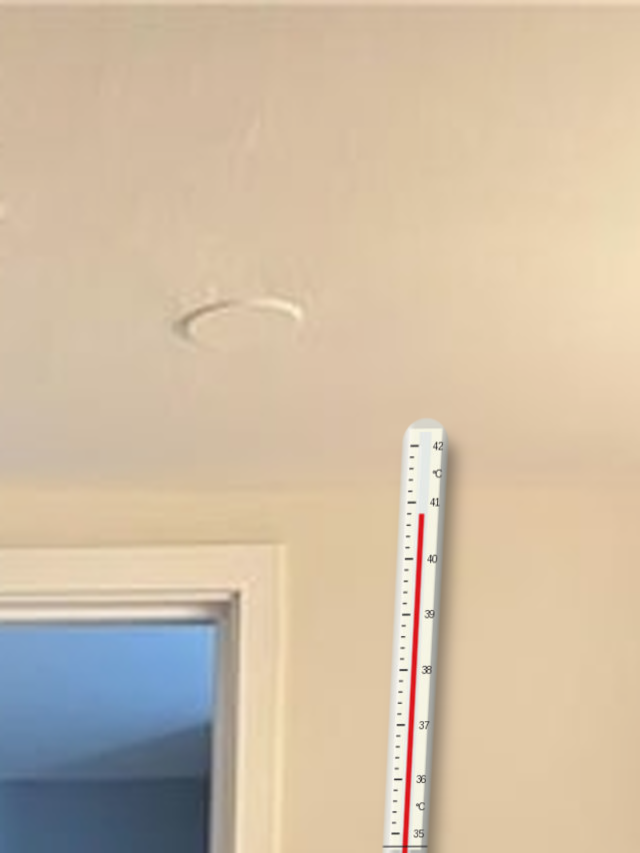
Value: 40.8 (°C)
